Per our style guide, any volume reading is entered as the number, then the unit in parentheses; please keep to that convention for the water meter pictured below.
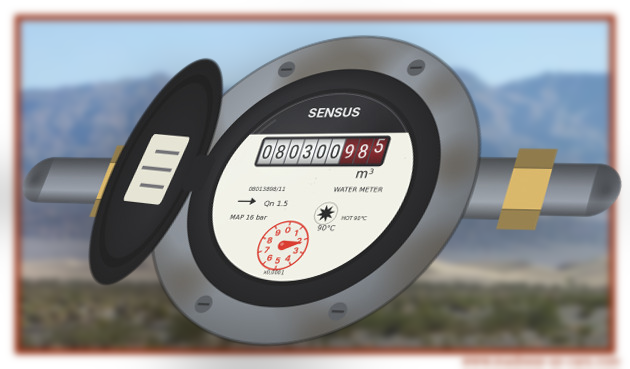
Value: 80300.9852 (m³)
